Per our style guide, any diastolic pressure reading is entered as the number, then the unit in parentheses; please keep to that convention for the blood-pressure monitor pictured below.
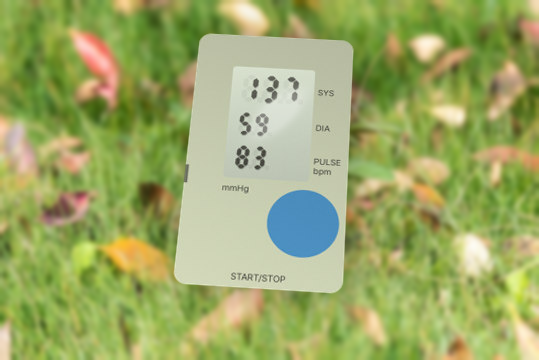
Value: 59 (mmHg)
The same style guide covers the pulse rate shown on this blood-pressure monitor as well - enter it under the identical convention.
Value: 83 (bpm)
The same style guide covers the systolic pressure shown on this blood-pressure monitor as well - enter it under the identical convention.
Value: 137 (mmHg)
